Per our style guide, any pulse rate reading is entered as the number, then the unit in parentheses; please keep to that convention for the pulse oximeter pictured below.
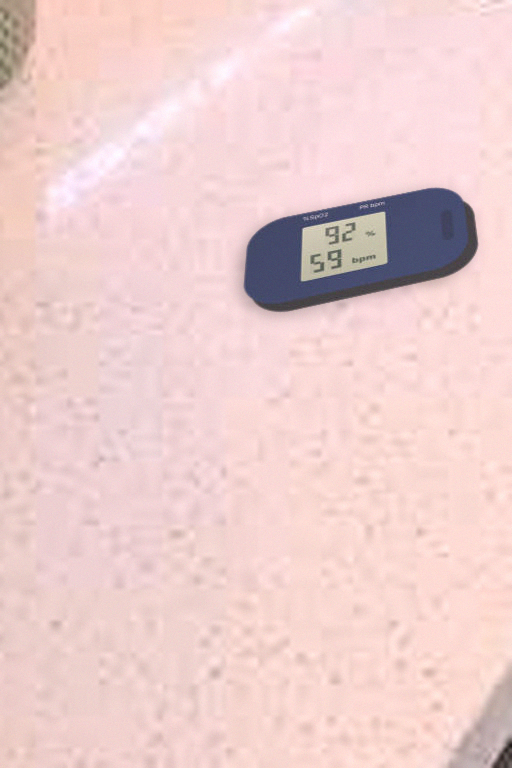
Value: 59 (bpm)
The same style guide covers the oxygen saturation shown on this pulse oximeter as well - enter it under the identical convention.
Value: 92 (%)
